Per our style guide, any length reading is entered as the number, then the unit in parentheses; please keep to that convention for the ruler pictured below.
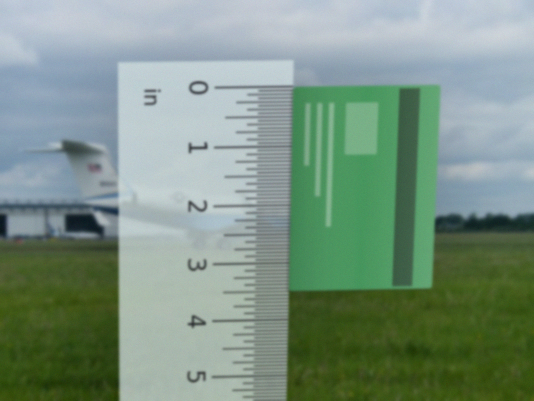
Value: 3.5 (in)
